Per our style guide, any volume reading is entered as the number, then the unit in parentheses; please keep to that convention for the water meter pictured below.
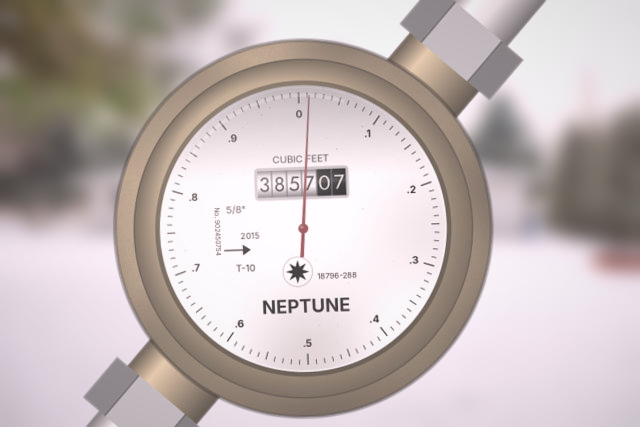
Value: 385707.01 (ft³)
